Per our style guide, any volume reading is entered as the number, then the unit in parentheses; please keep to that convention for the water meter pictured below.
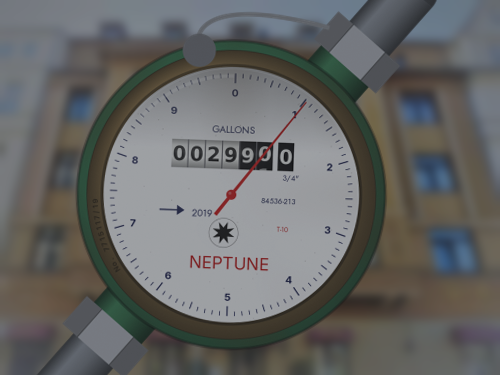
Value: 29901.0 (gal)
